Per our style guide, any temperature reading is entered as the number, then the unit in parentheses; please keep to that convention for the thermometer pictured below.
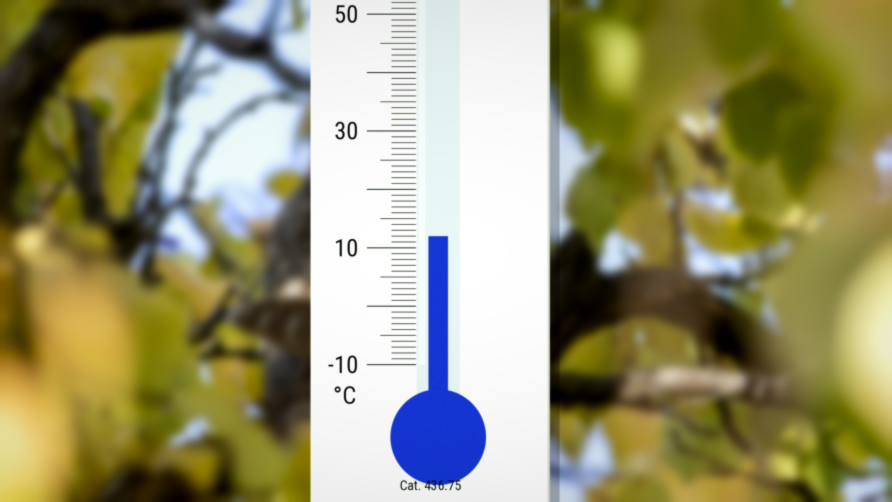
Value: 12 (°C)
